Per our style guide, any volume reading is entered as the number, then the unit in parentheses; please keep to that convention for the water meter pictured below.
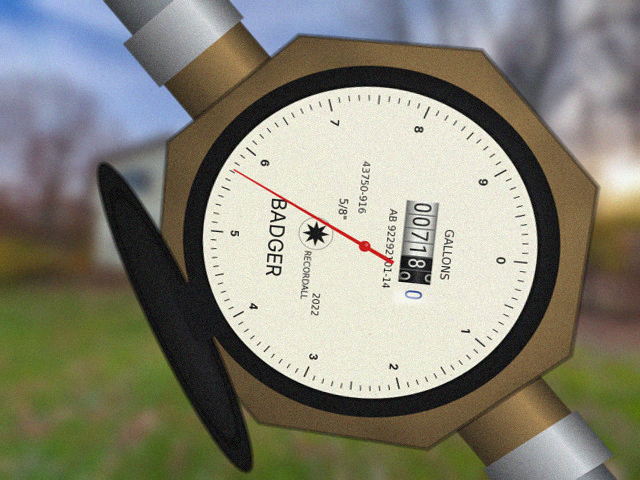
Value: 71885.7 (gal)
